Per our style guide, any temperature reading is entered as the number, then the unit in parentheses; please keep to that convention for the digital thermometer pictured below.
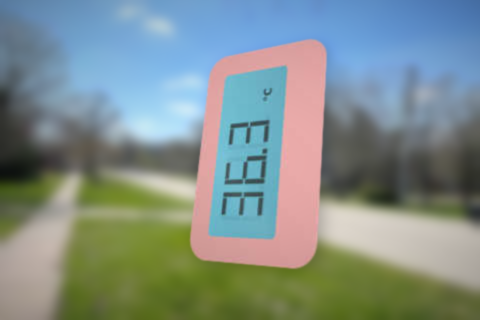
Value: 36.3 (°C)
